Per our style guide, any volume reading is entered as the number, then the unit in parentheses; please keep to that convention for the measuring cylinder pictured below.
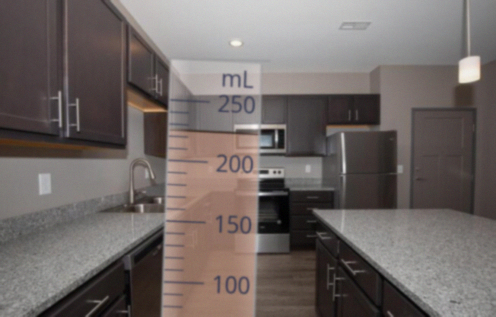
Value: 225 (mL)
